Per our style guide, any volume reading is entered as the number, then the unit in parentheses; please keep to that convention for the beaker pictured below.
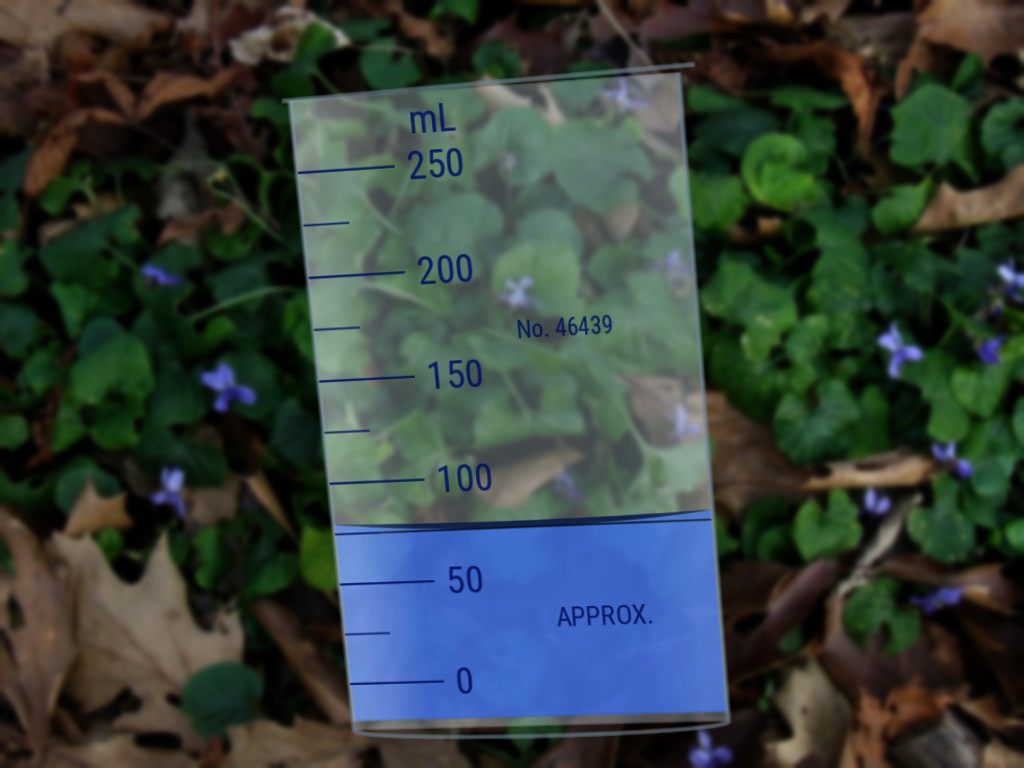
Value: 75 (mL)
